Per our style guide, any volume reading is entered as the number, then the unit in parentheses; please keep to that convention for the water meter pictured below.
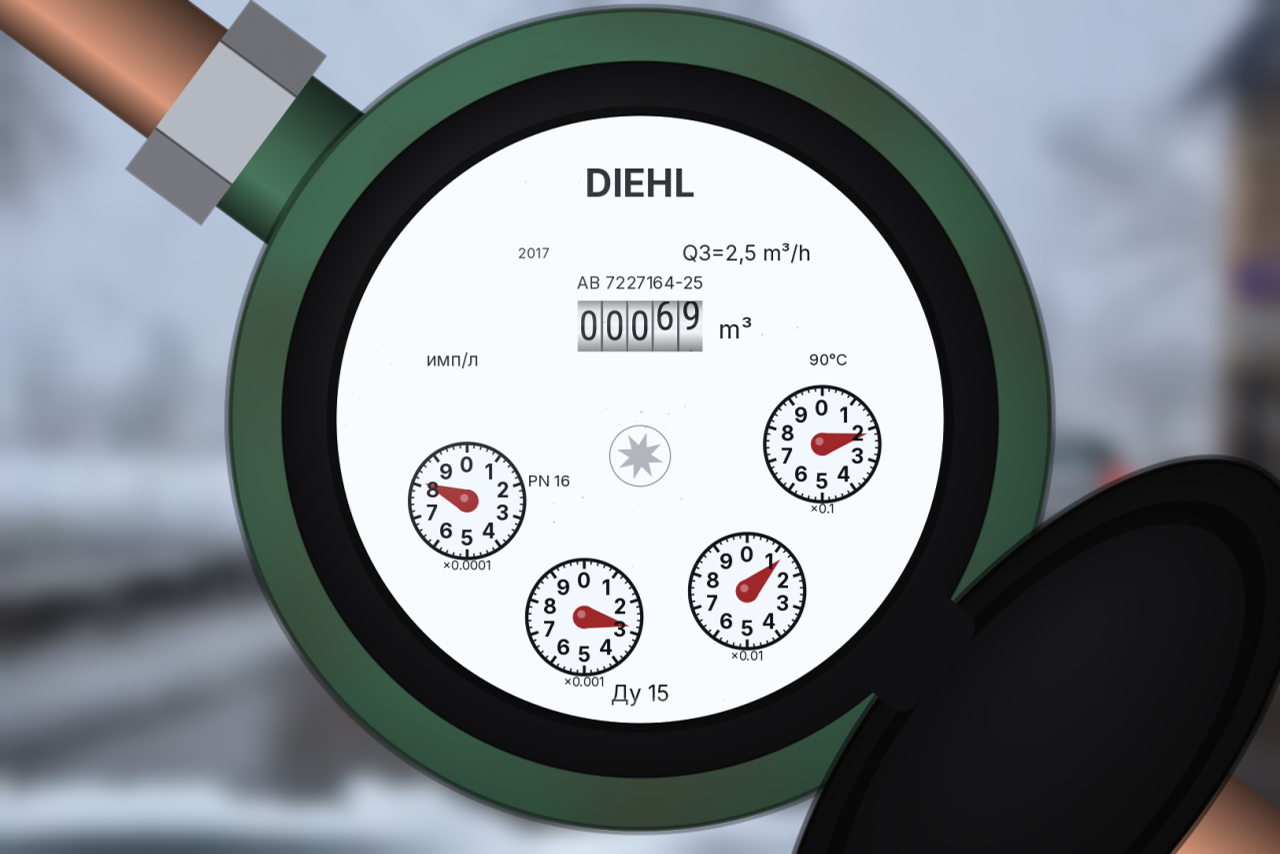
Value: 69.2128 (m³)
